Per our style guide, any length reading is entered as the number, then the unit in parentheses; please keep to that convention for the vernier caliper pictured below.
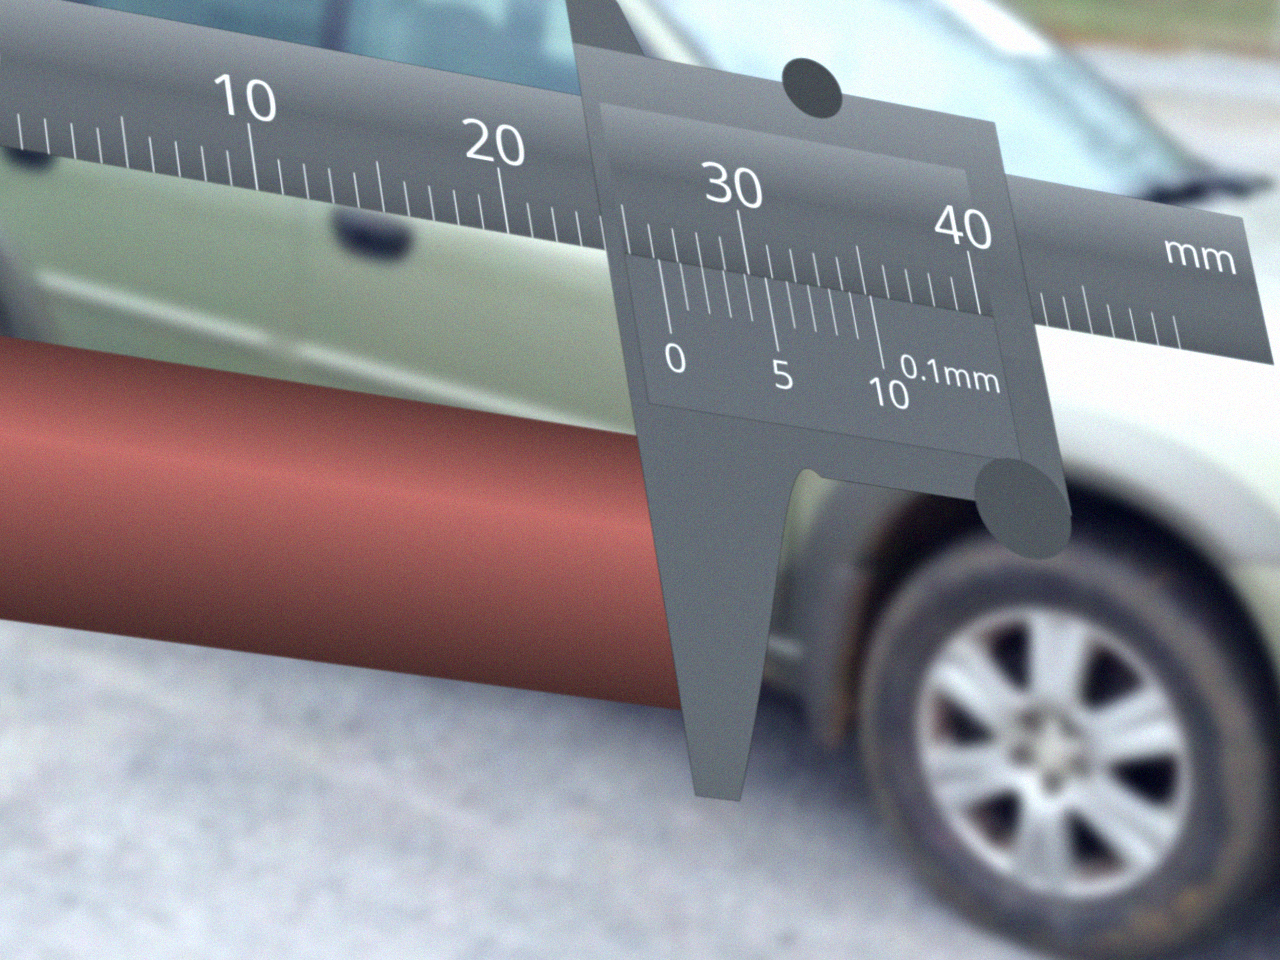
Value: 26.2 (mm)
